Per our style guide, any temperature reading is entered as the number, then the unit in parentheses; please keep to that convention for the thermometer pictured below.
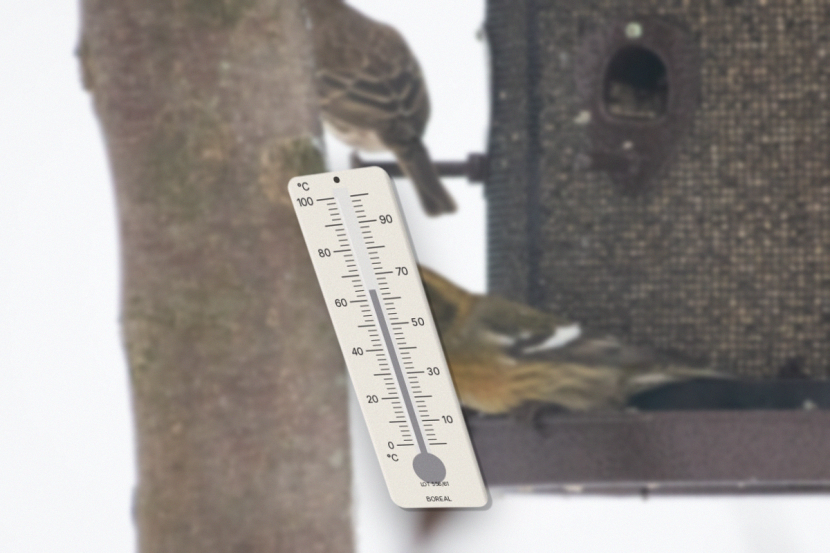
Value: 64 (°C)
